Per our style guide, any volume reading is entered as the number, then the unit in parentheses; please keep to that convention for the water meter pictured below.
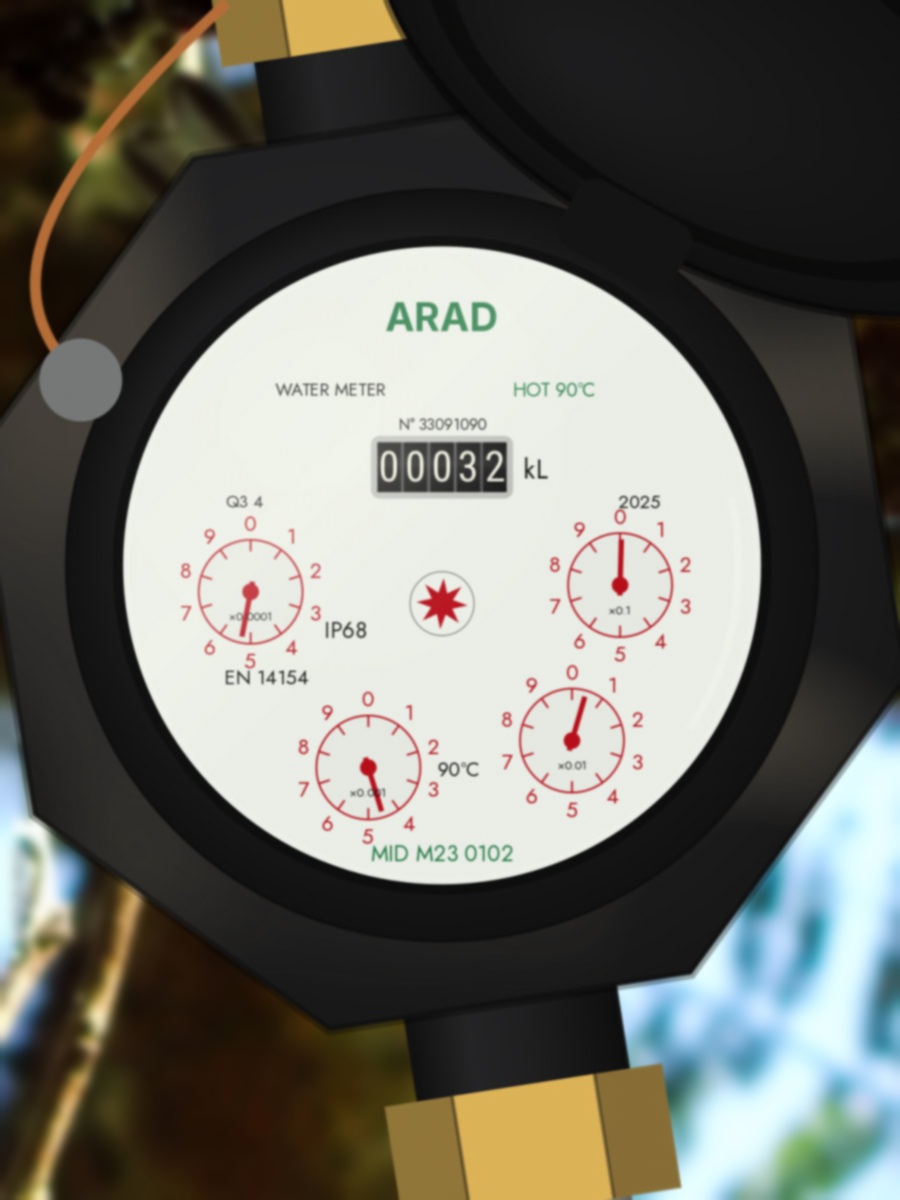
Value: 32.0045 (kL)
